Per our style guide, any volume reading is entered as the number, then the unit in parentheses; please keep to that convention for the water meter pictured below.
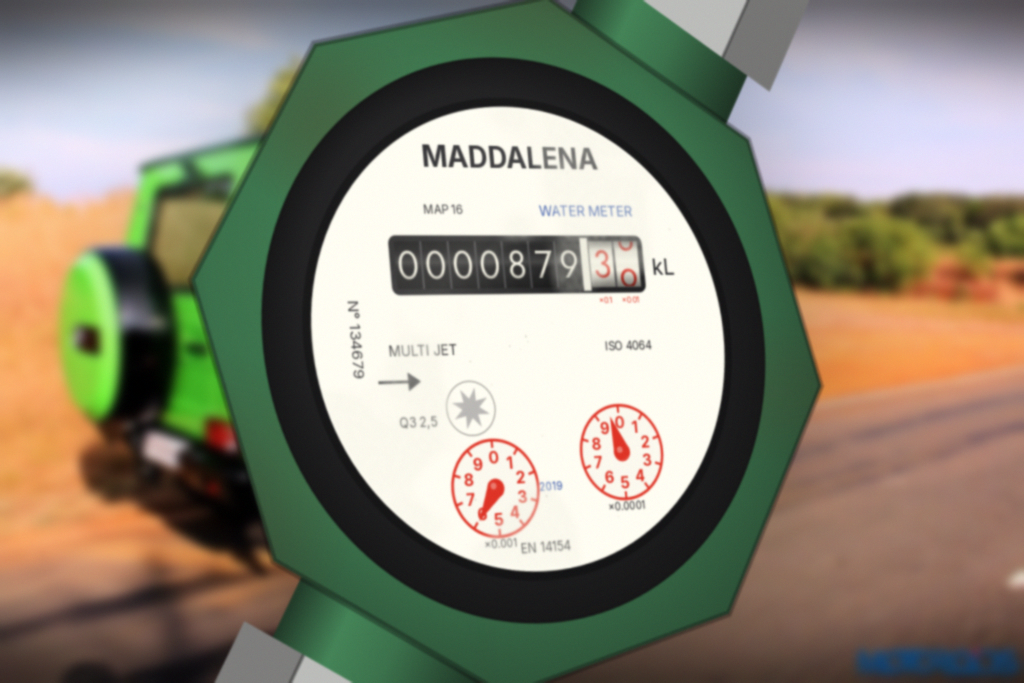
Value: 879.3859 (kL)
